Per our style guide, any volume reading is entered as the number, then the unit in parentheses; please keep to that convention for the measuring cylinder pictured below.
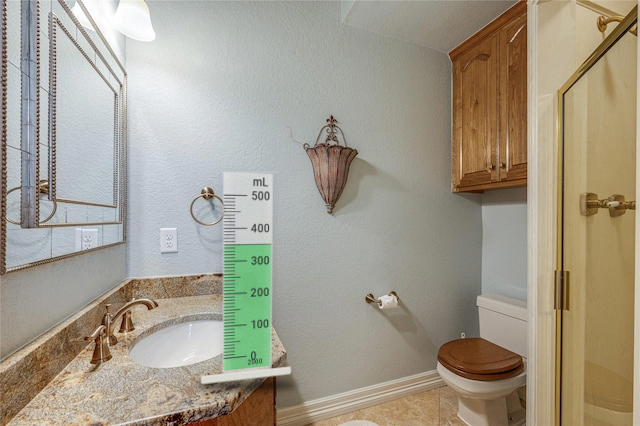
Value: 350 (mL)
